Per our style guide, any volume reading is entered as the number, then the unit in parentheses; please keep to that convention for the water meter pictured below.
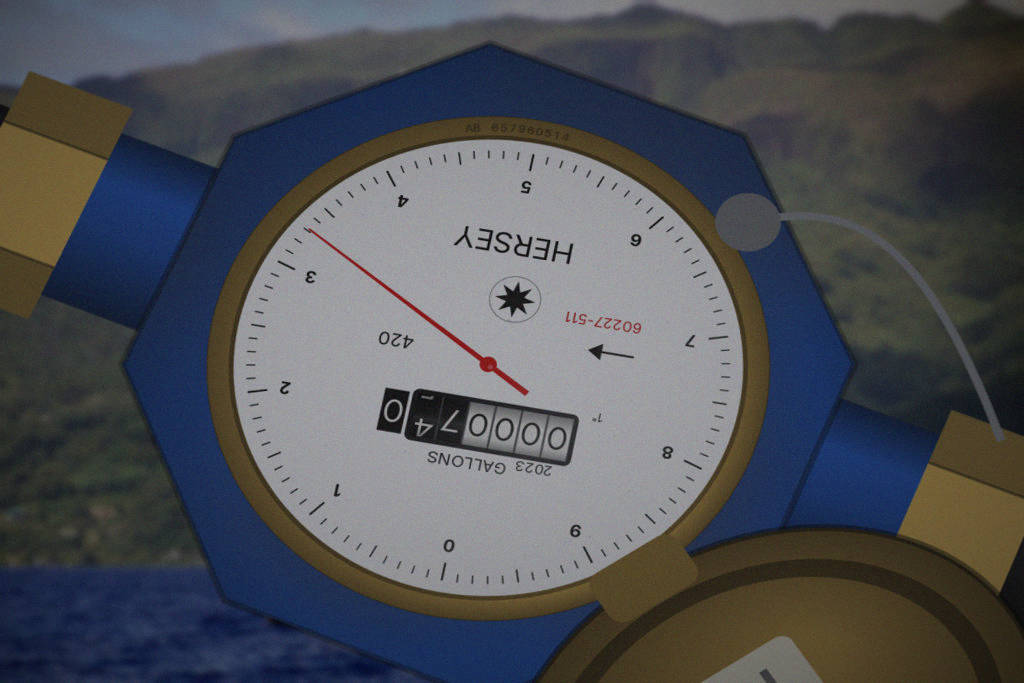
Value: 743.3 (gal)
